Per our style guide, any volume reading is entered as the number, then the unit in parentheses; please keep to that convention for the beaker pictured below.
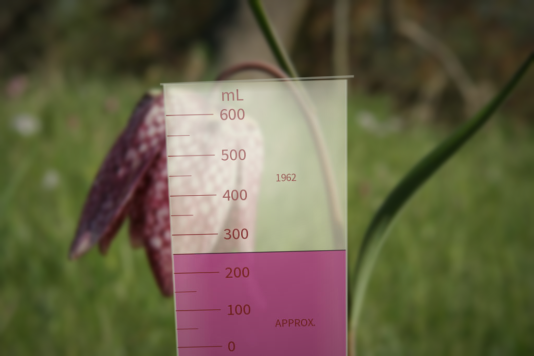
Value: 250 (mL)
